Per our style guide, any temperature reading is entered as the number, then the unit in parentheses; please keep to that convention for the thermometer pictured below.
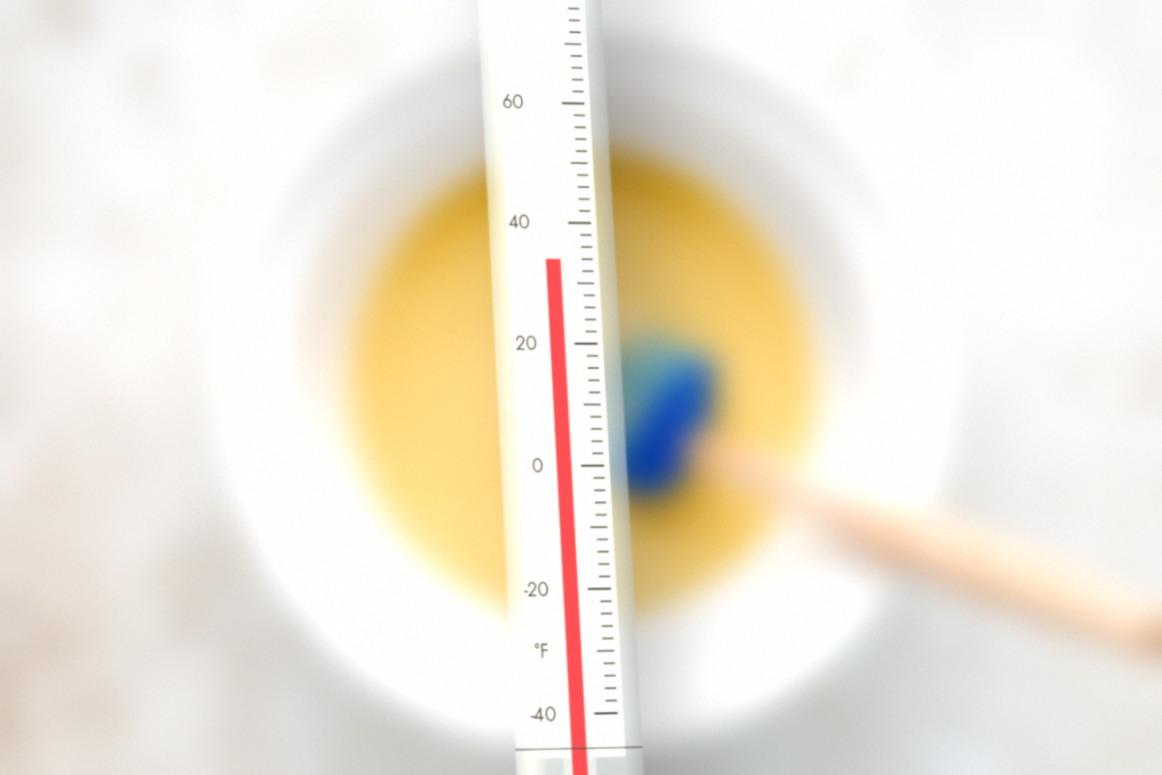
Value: 34 (°F)
